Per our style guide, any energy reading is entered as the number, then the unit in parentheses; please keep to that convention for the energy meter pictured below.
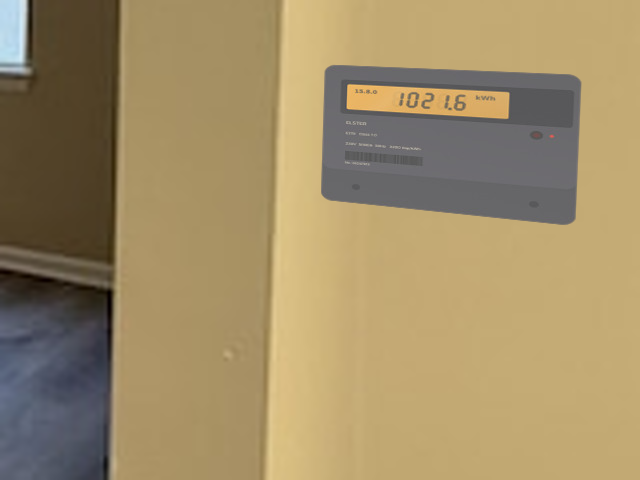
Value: 1021.6 (kWh)
